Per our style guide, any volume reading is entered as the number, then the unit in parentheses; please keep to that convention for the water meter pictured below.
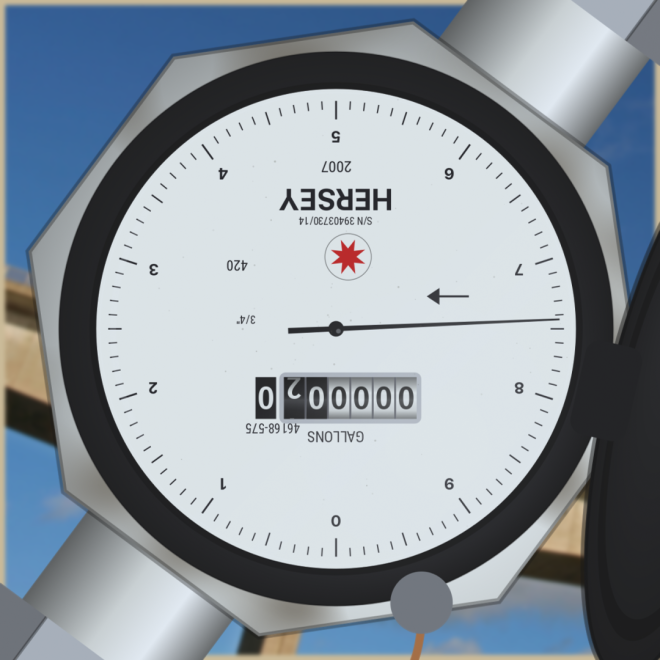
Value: 17.4 (gal)
